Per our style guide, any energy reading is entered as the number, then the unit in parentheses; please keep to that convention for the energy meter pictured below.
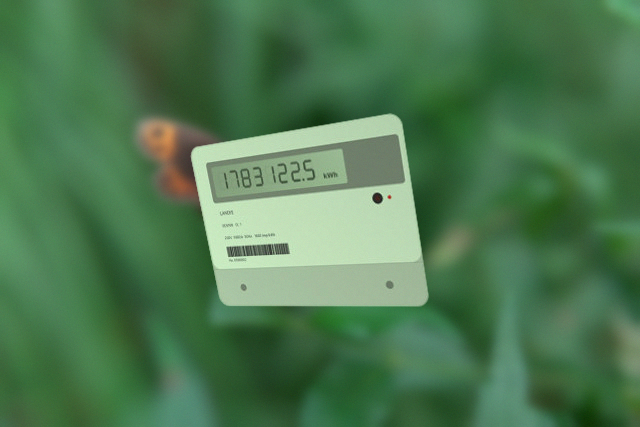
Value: 1783122.5 (kWh)
